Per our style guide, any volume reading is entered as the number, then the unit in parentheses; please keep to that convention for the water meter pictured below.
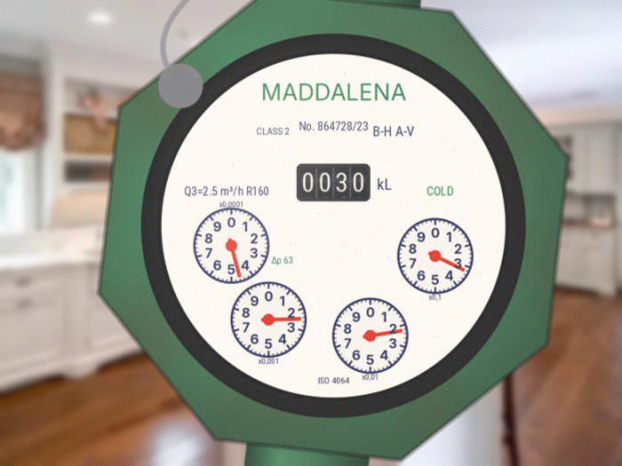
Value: 30.3224 (kL)
